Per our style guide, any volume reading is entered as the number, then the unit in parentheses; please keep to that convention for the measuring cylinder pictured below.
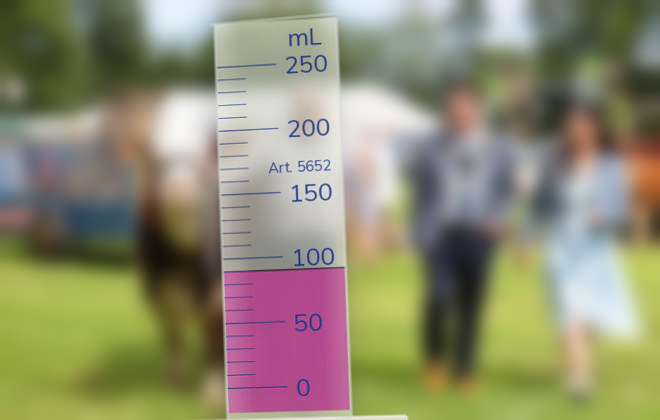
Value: 90 (mL)
